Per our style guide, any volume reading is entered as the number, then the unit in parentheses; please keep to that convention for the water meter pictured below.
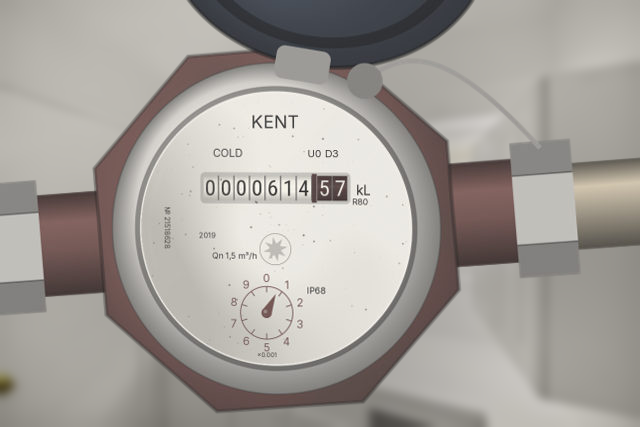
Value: 614.570 (kL)
